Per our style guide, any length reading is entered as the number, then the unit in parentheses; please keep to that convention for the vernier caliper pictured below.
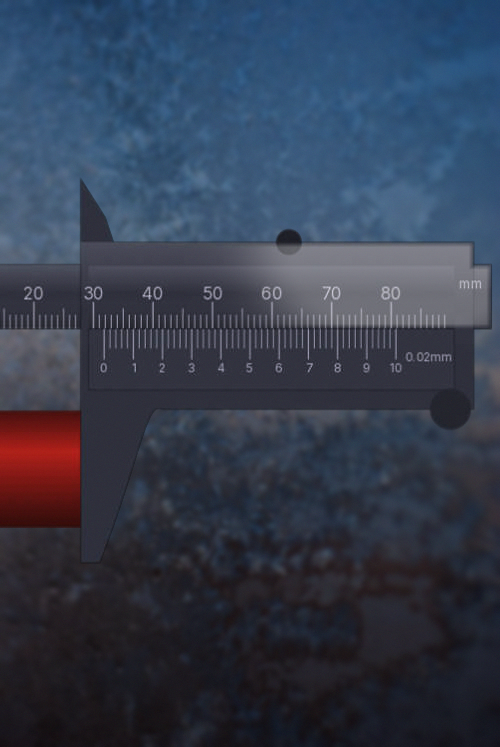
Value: 31.8 (mm)
